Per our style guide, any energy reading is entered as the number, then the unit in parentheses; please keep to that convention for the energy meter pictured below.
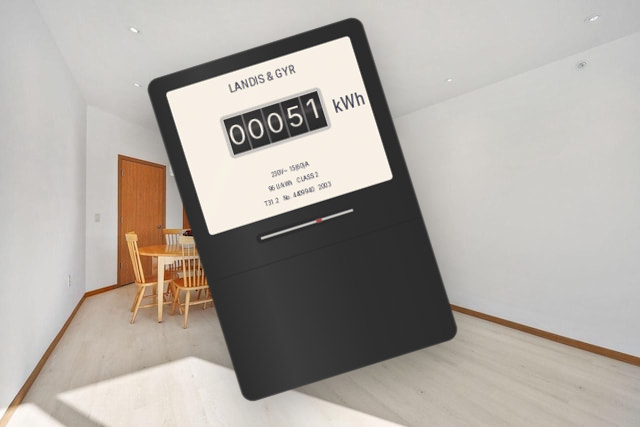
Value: 51 (kWh)
